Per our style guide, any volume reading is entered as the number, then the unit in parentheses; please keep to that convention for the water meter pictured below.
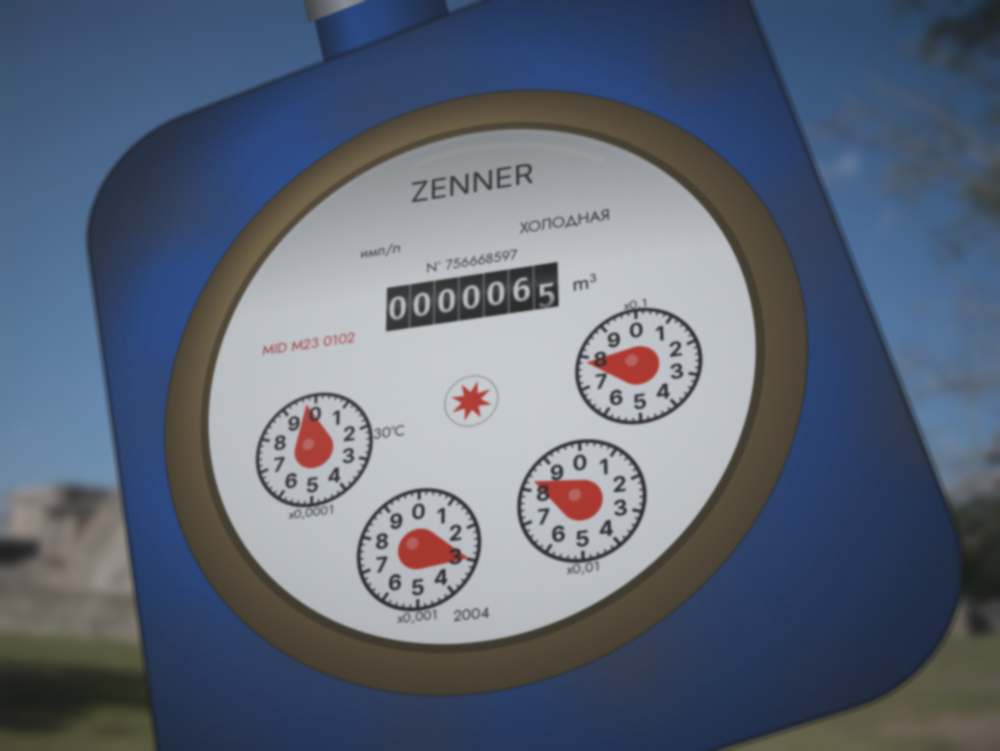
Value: 64.7829 (m³)
